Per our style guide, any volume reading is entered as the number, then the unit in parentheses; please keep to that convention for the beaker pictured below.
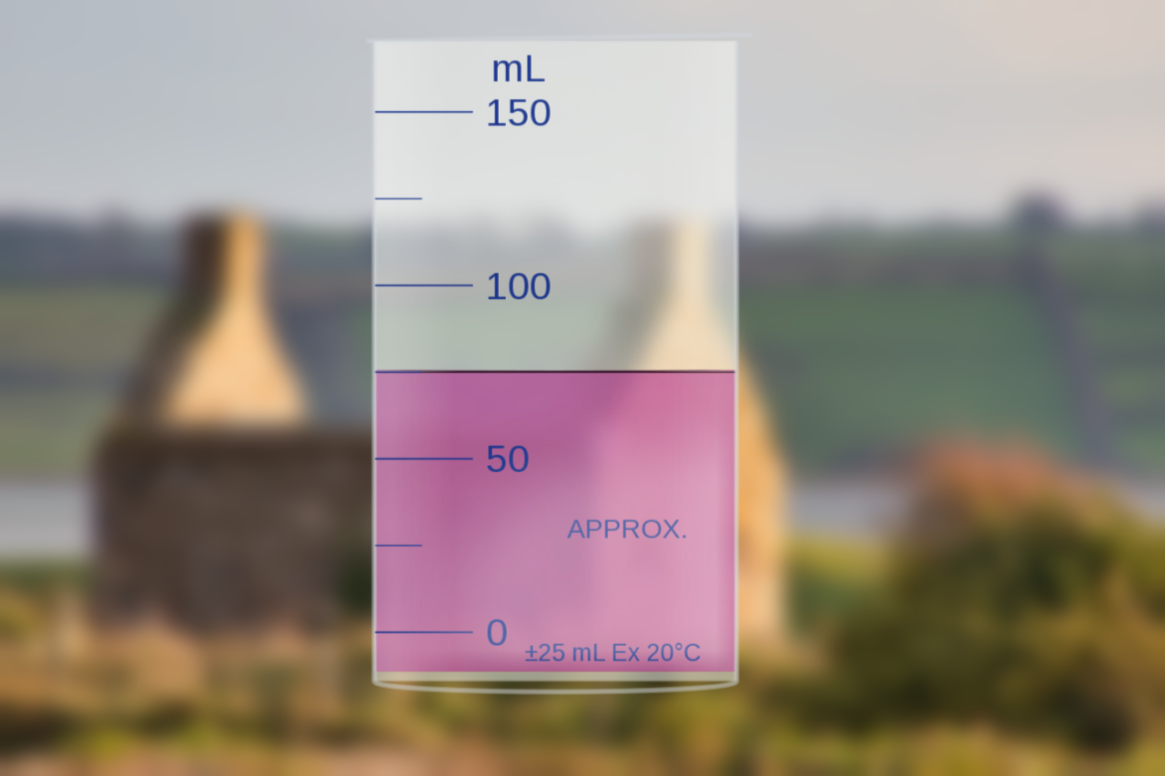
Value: 75 (mL)
